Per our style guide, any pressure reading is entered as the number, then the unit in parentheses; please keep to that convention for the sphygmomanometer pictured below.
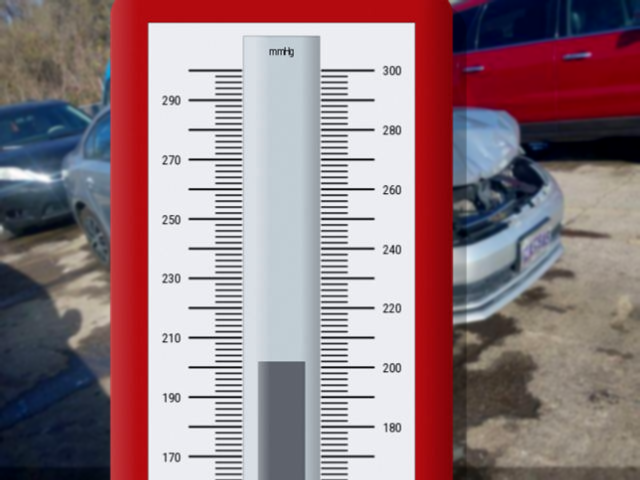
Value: 202 (mmHg)
